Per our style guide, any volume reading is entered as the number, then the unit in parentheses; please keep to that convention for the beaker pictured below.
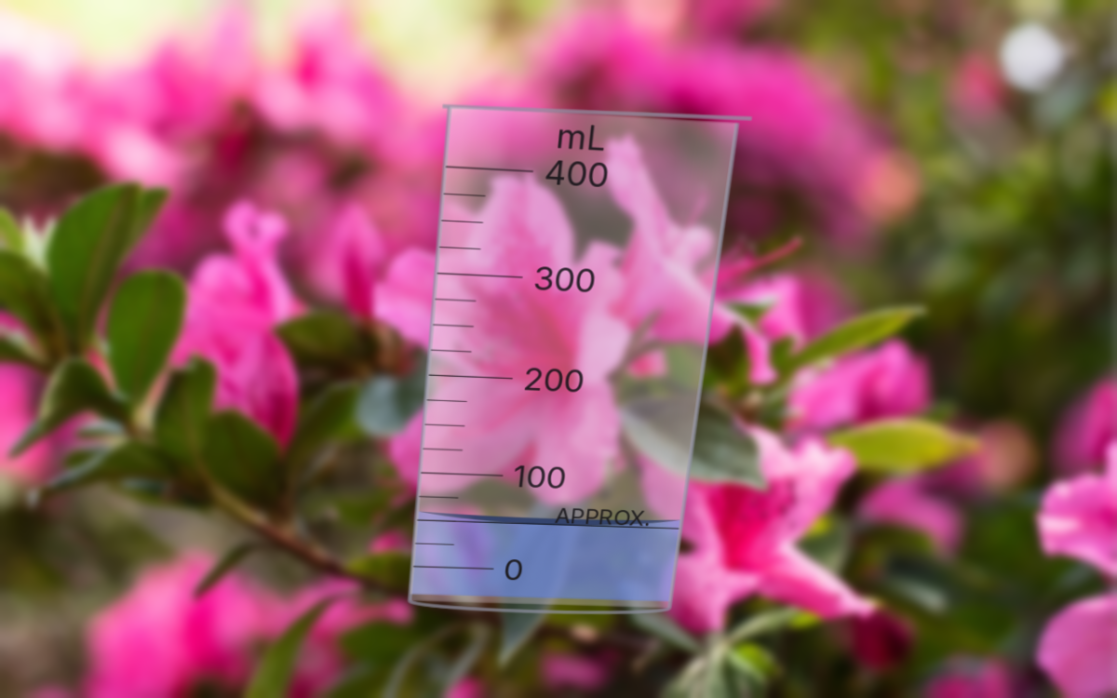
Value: 50 (mL)
